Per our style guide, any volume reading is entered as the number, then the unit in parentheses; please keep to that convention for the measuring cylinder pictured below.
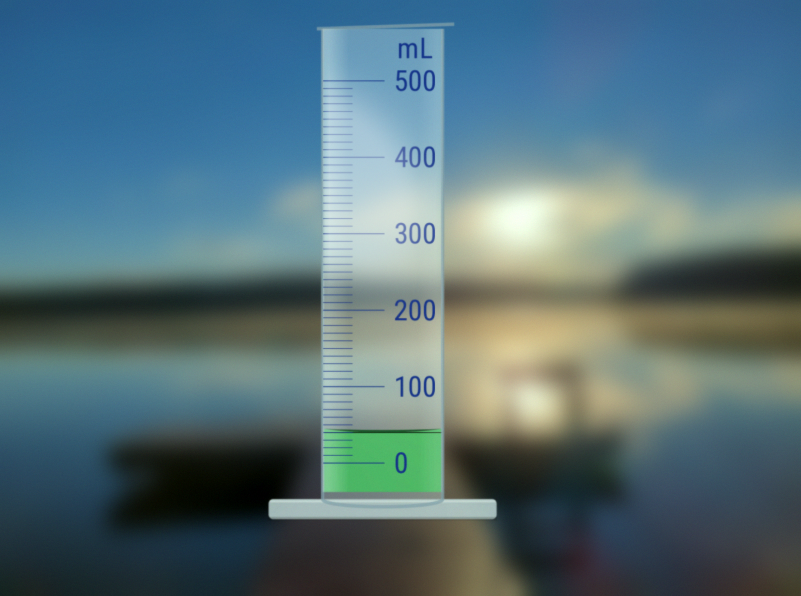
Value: 40 (mL)
